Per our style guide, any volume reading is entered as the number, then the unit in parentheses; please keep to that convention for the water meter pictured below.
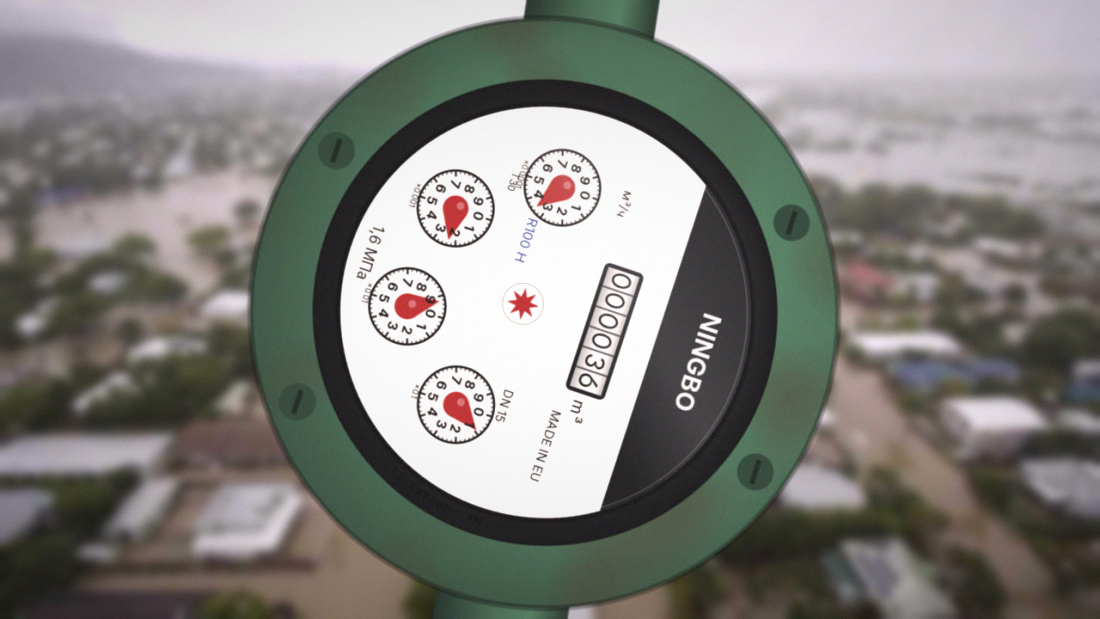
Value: 36.0923 (m³)
